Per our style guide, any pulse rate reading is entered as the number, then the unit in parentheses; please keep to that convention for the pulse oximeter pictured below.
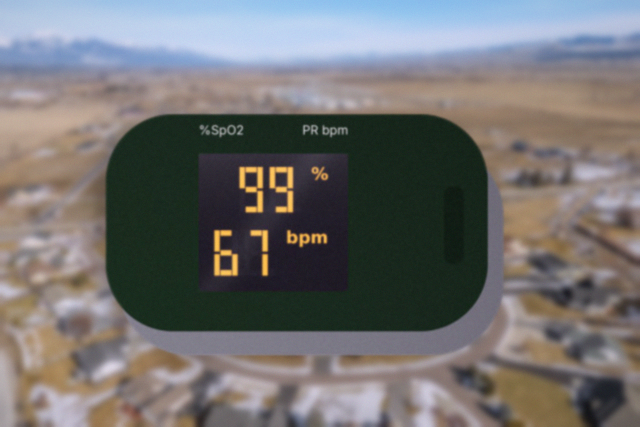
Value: 67 (bpm)
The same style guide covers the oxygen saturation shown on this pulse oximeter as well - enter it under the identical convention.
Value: 99 (%)
